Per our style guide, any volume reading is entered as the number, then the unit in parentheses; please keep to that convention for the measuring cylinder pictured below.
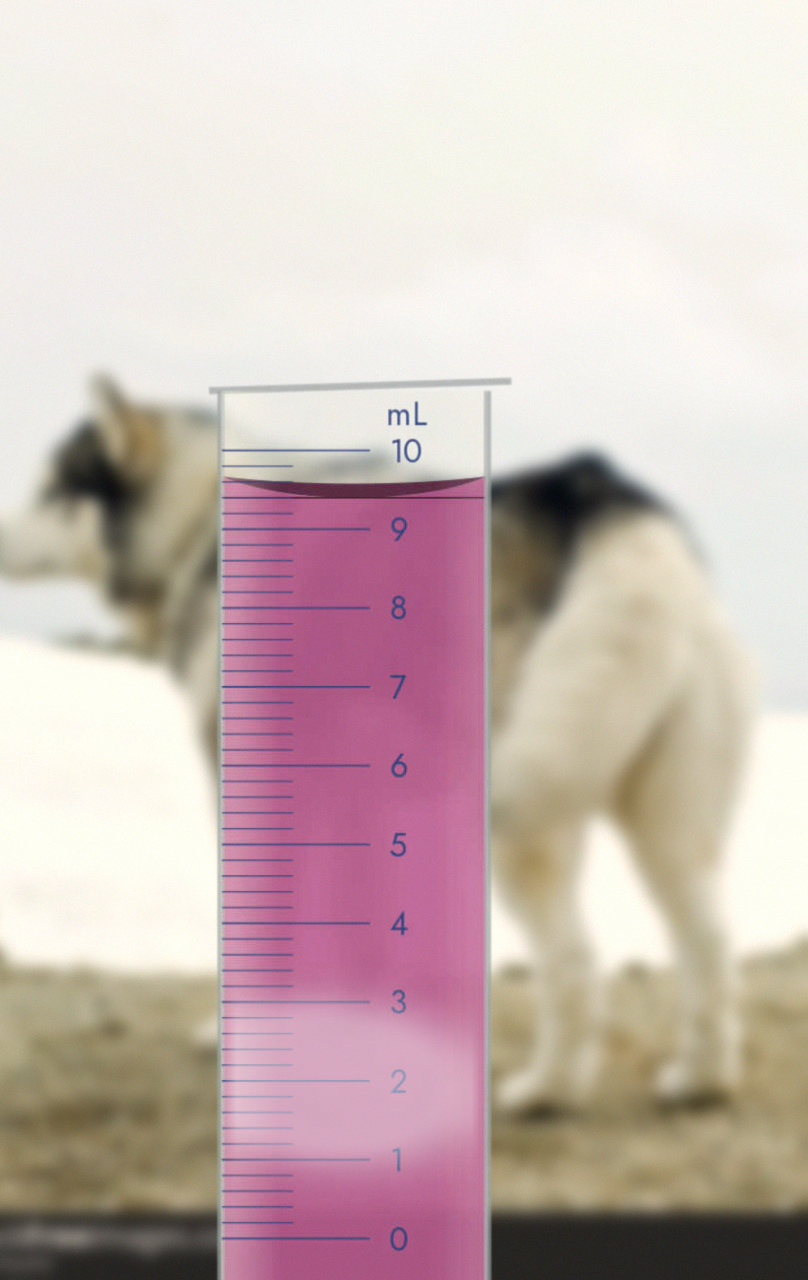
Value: 9.4 (mL)
